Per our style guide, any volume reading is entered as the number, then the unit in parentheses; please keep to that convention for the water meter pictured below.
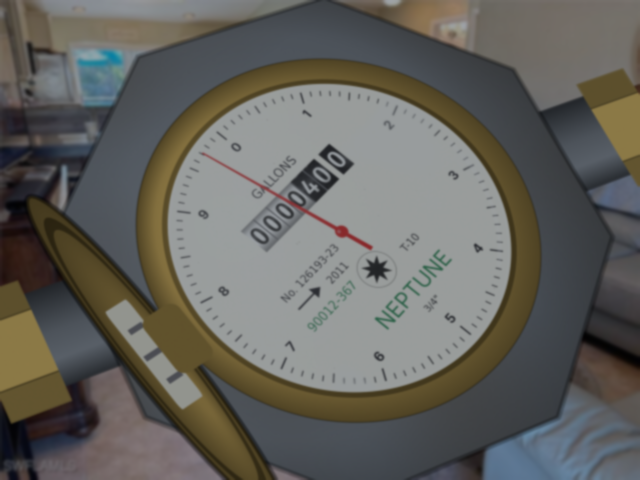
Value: 399.7 (gal)
